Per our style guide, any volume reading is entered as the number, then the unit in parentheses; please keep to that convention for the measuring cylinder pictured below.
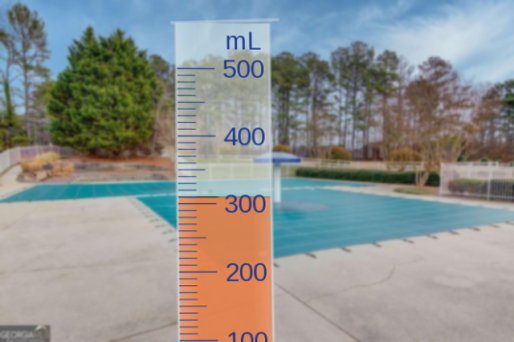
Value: 310 (mL)
